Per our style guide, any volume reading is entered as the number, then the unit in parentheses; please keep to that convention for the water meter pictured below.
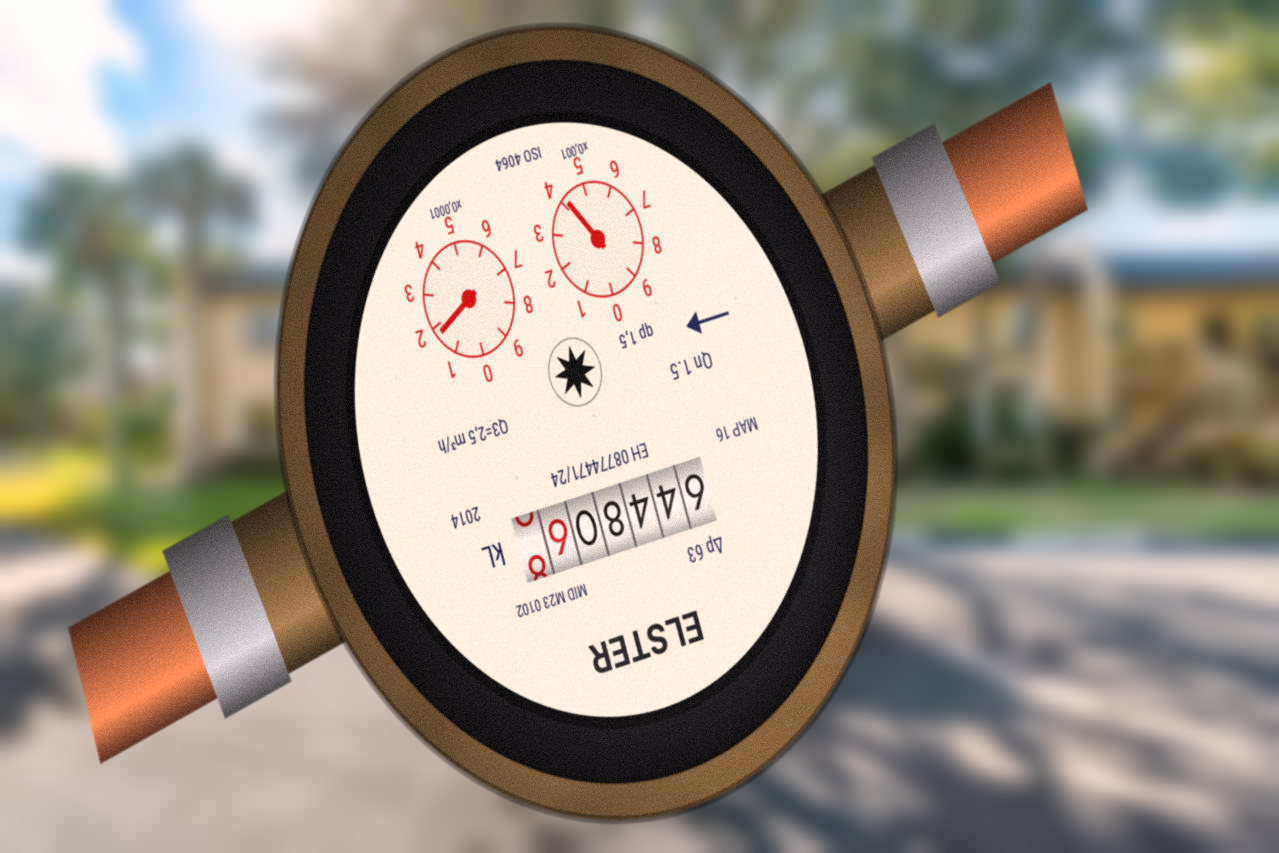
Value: 64480.6841 (kL)
